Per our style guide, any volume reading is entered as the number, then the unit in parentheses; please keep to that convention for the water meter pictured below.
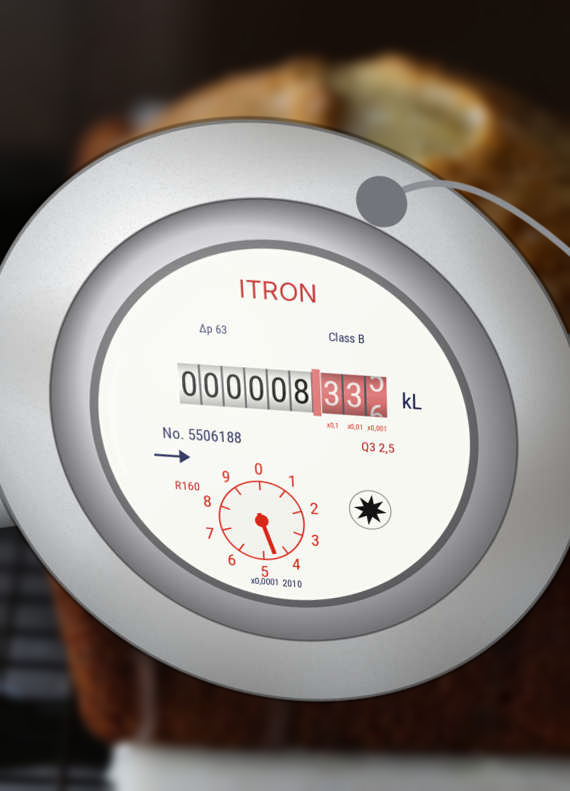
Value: 8.3354 (kL)
